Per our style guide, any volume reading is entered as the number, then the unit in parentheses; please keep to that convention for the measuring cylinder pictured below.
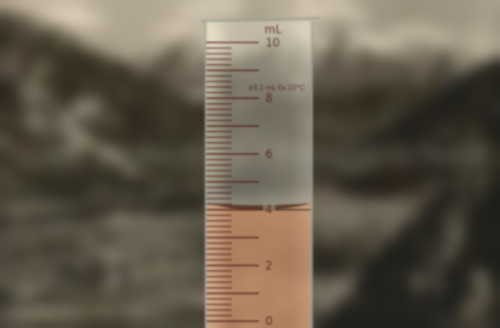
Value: 4 (mL)
